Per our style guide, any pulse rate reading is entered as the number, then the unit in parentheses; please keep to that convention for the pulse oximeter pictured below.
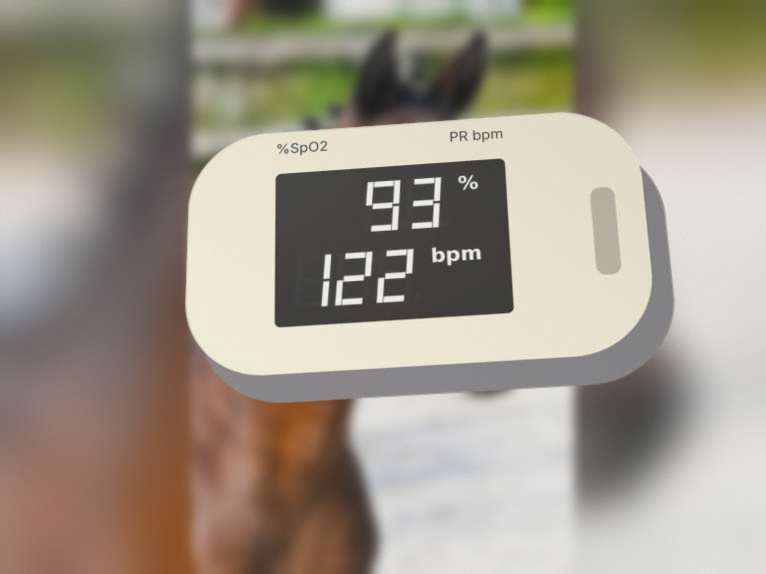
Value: 122 (bpm)
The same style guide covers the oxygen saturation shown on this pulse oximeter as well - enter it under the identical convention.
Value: 93 (%)
